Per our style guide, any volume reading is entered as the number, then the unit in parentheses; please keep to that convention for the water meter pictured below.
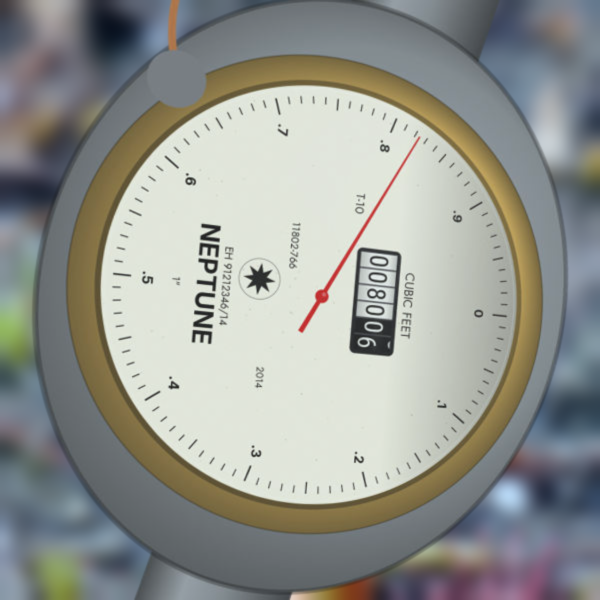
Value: 8005.82 (ft³)
